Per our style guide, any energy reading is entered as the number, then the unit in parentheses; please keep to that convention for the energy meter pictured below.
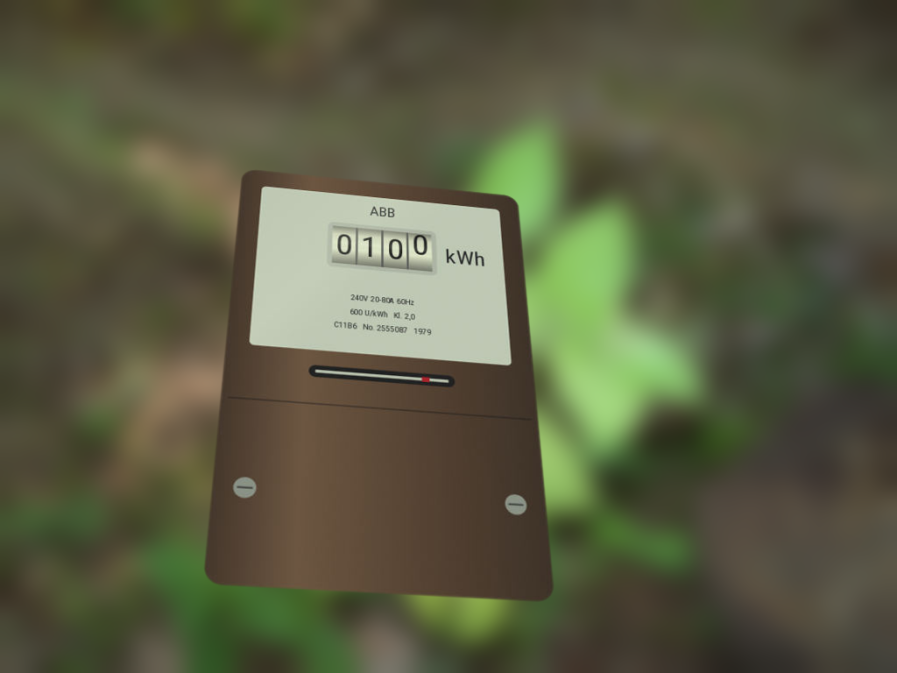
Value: 100 (kWh)
